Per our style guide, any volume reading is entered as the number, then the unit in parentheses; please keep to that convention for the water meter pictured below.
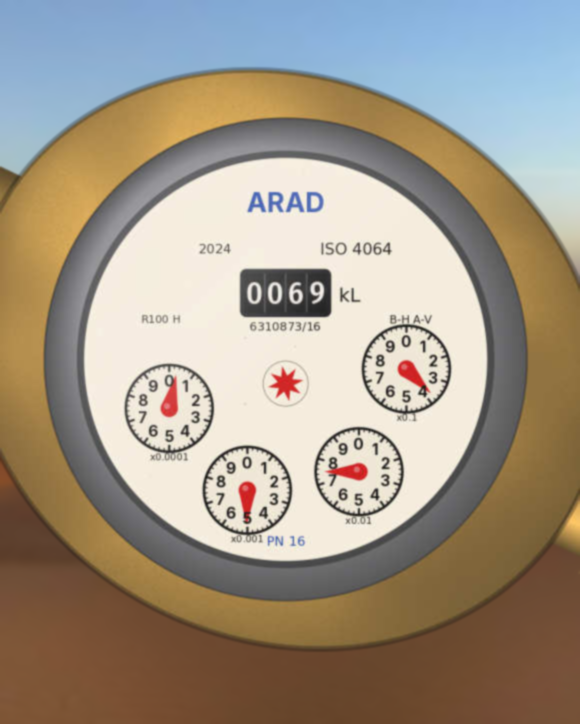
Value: 69.3750 (kL)
